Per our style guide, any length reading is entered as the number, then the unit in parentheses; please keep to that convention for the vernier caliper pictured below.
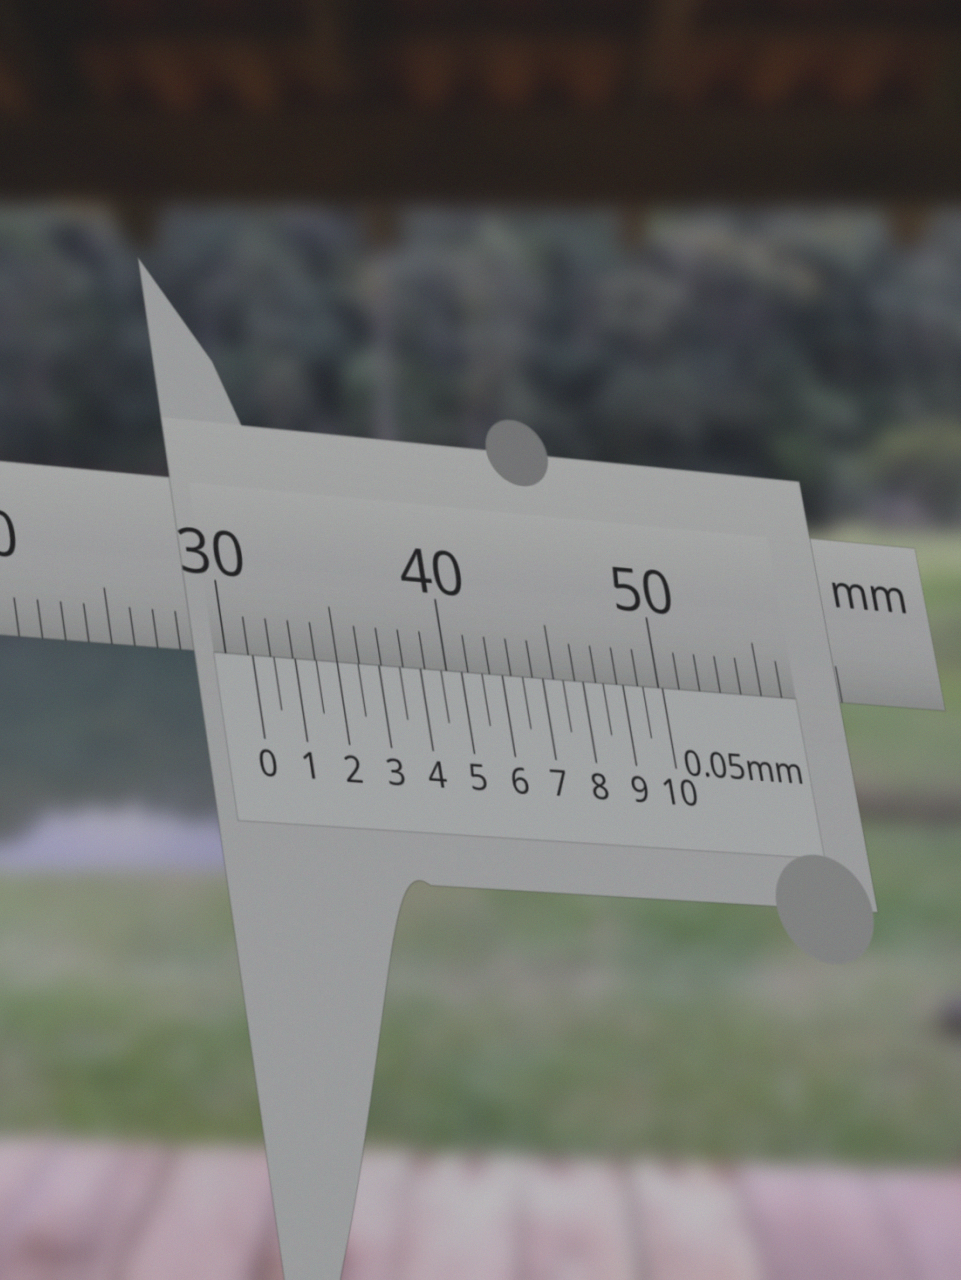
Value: 31.2 (mm)
